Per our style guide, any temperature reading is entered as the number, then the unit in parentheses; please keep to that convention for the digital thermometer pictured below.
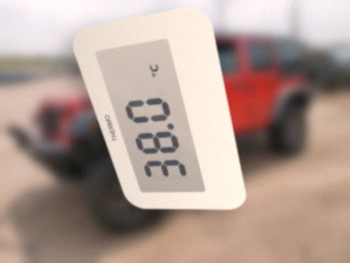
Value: 38.0 (°C)
